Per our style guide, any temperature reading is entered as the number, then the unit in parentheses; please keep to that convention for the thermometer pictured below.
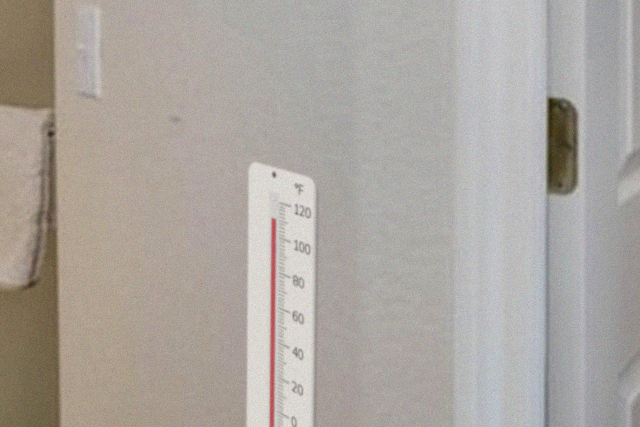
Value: 110 (°F)
